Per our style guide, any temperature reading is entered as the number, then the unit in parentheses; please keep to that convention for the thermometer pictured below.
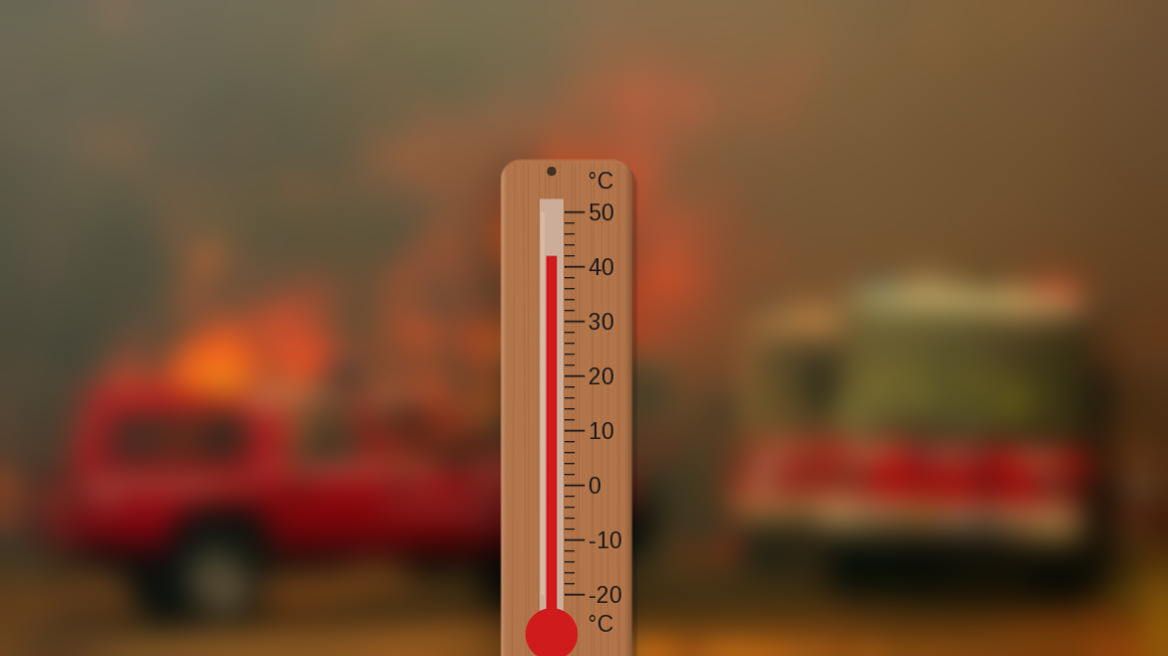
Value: 42 (°C)
